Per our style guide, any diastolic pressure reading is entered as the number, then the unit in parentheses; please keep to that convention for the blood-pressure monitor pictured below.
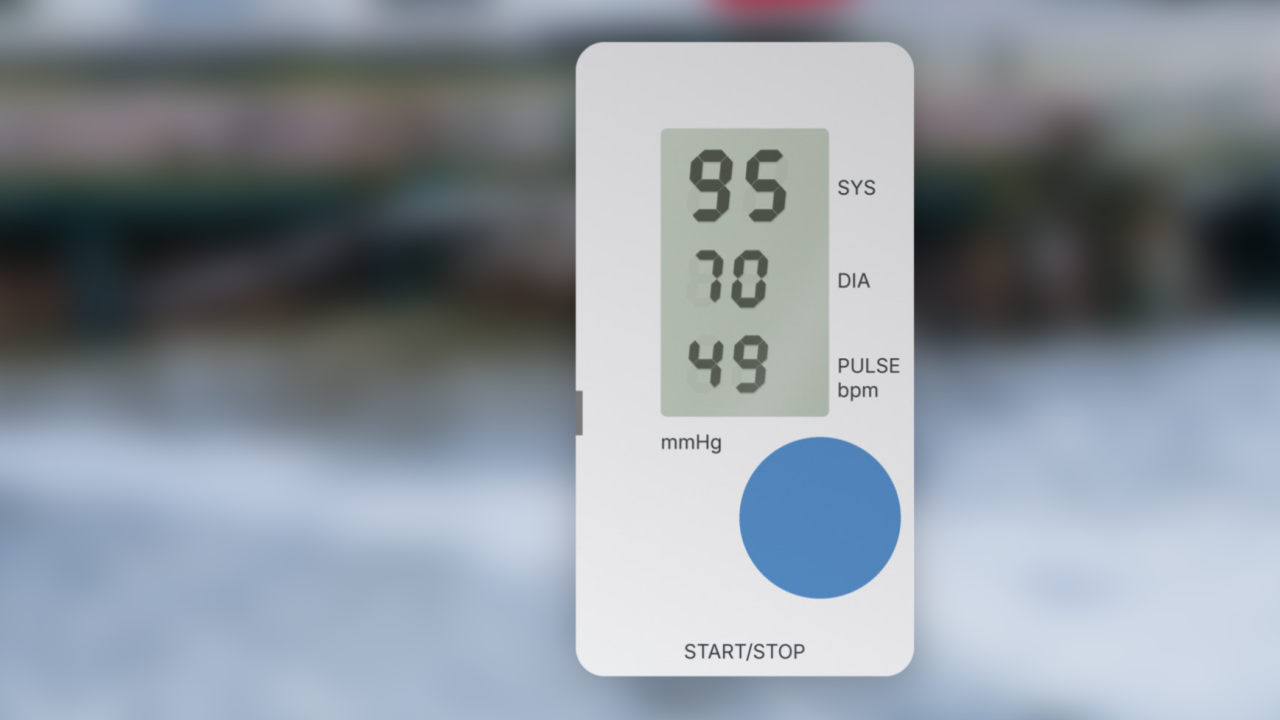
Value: 70 (mmHg)
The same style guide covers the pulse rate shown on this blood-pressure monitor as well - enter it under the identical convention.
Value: 49 (bpm)
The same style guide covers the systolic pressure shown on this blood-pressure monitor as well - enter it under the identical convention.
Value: 95 (mmHg)
